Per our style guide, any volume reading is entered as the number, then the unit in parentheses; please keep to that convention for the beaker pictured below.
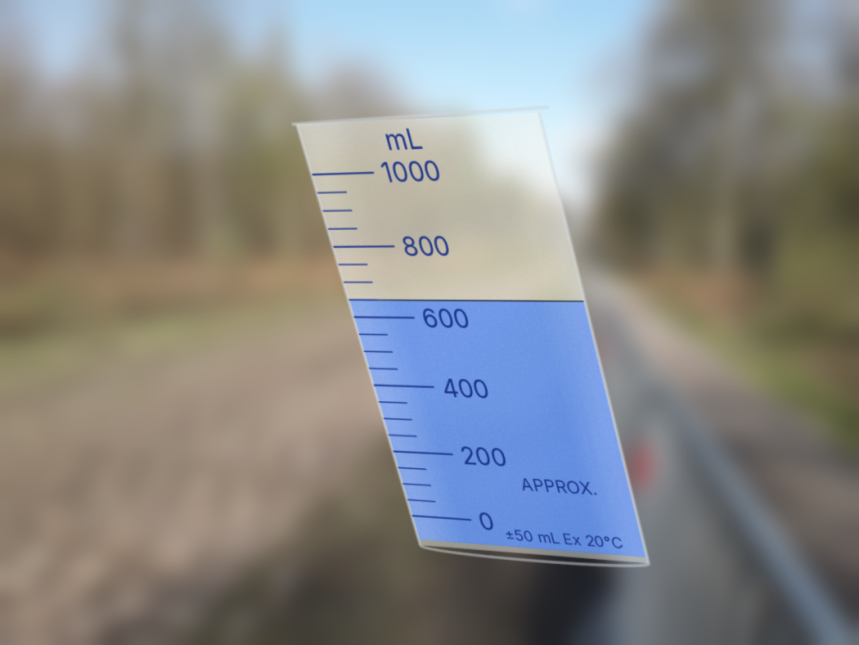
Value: 650 (mL)
